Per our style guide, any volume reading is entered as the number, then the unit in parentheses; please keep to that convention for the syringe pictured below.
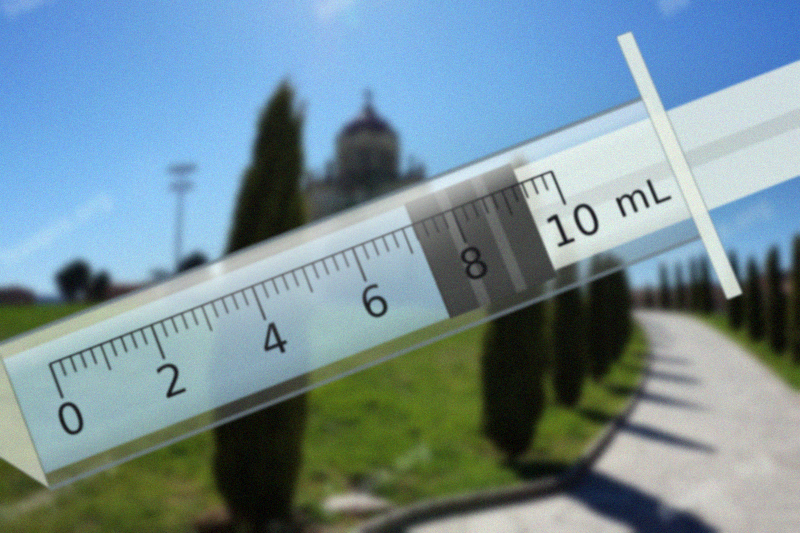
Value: 7.2 (mL)
